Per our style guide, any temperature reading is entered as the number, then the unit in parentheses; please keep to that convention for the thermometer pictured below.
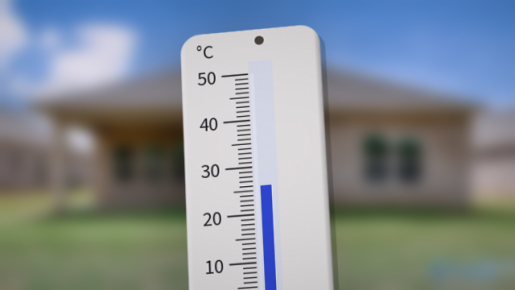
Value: 26 (°C)
